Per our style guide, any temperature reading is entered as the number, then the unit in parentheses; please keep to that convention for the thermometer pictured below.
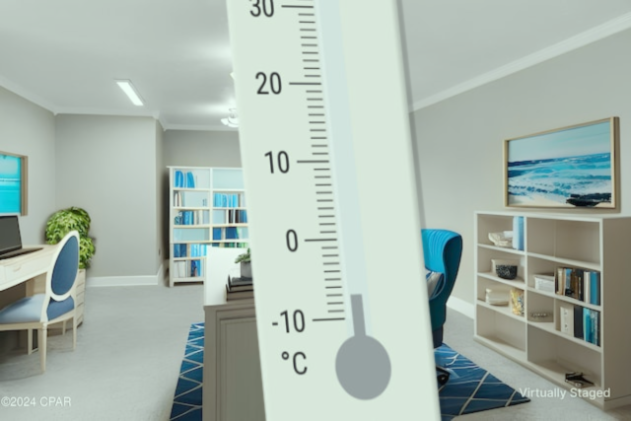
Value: -7 (°C)
